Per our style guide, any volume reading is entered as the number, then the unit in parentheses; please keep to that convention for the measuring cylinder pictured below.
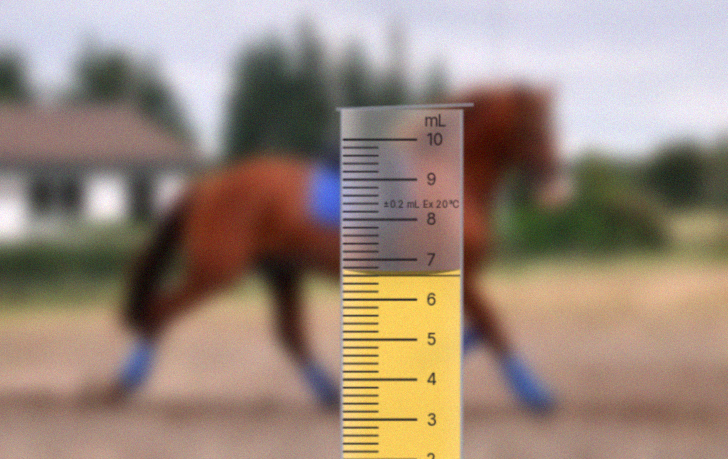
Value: 6.6 (mL)
